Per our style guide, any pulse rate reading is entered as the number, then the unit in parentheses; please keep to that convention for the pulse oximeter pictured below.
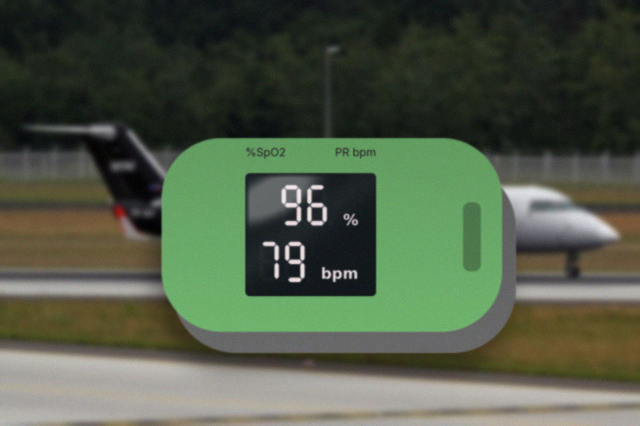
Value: 79 (bpm)
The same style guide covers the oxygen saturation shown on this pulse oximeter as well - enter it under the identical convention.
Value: 96 (%)
